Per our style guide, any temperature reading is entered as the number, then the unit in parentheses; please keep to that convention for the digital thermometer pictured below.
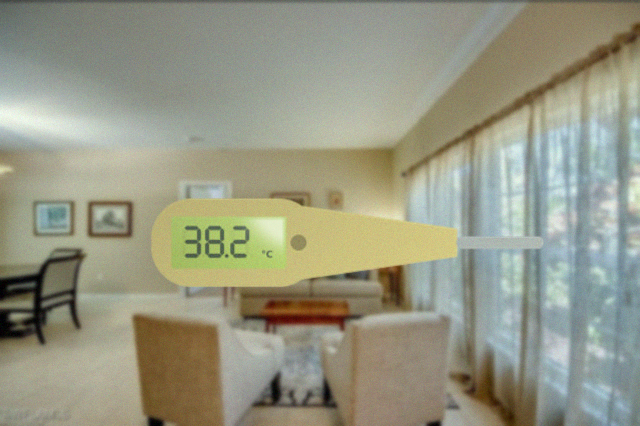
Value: 38.2 (°C)
